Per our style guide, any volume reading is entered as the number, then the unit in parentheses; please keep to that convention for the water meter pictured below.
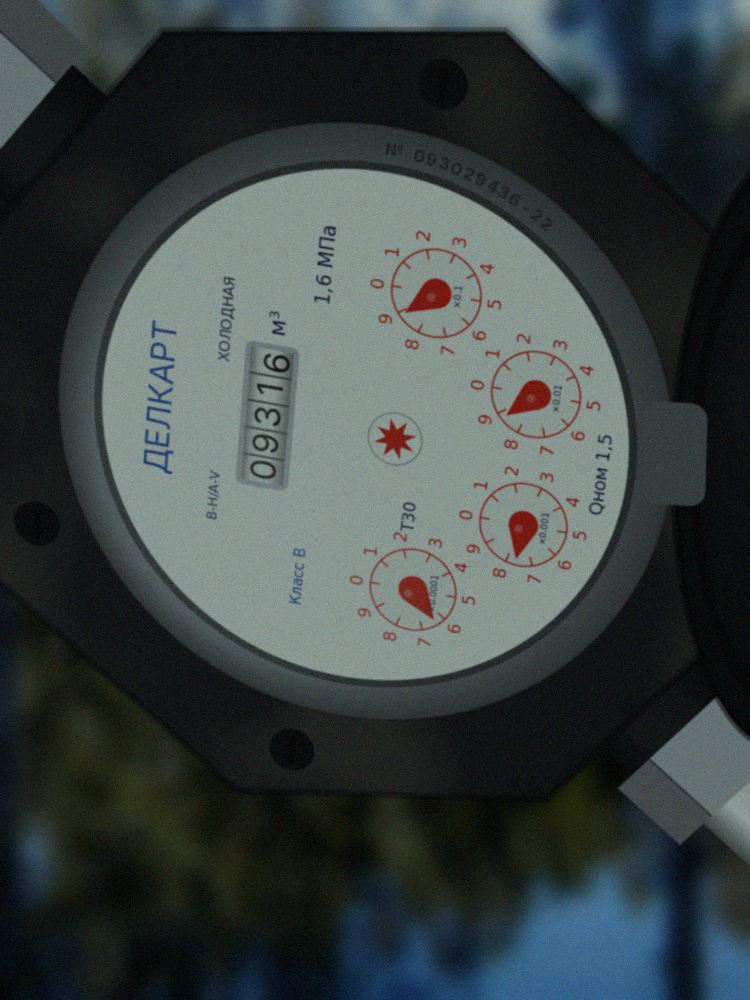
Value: 9315.8876 (m³)
